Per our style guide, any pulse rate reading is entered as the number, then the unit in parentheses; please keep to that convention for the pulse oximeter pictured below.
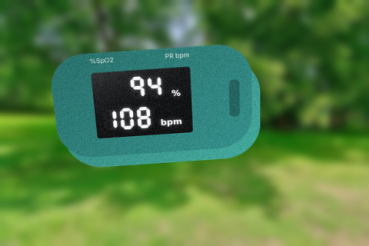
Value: 108 (bpm)
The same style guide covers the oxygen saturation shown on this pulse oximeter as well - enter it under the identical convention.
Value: 94 (%)
